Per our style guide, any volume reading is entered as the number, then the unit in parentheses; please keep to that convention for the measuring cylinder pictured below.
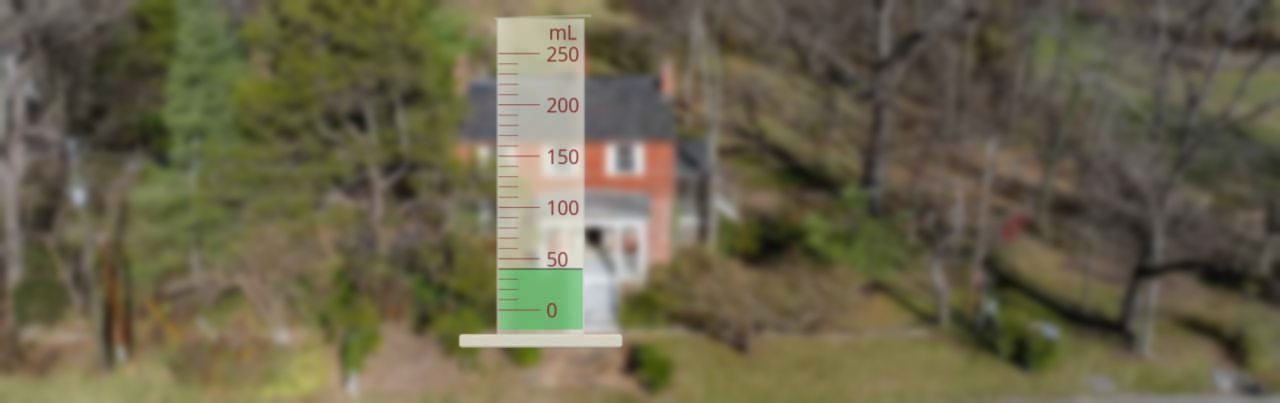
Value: 40 (mL)
